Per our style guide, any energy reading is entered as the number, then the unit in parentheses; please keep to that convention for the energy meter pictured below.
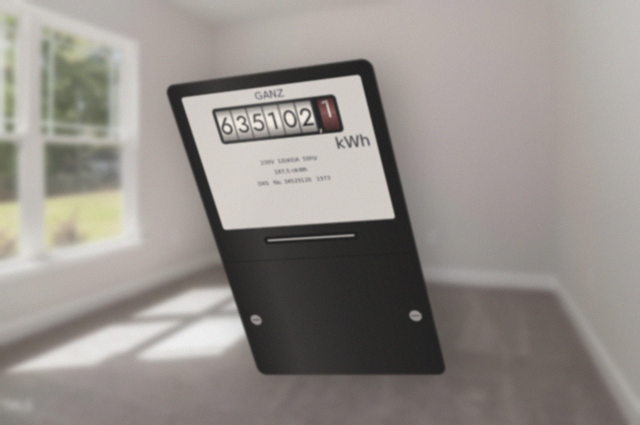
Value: 635102.1 (kWh)
